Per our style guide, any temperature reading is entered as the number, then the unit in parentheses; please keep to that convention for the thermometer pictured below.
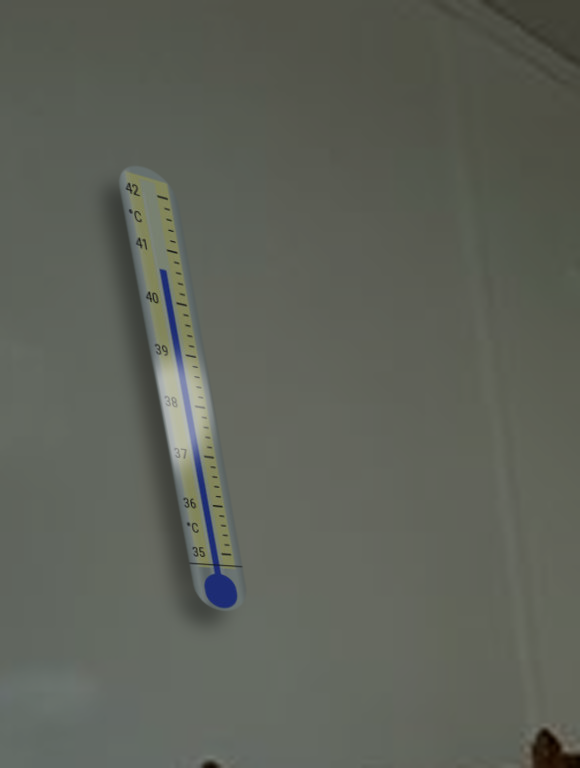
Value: 40.6 (°C)
